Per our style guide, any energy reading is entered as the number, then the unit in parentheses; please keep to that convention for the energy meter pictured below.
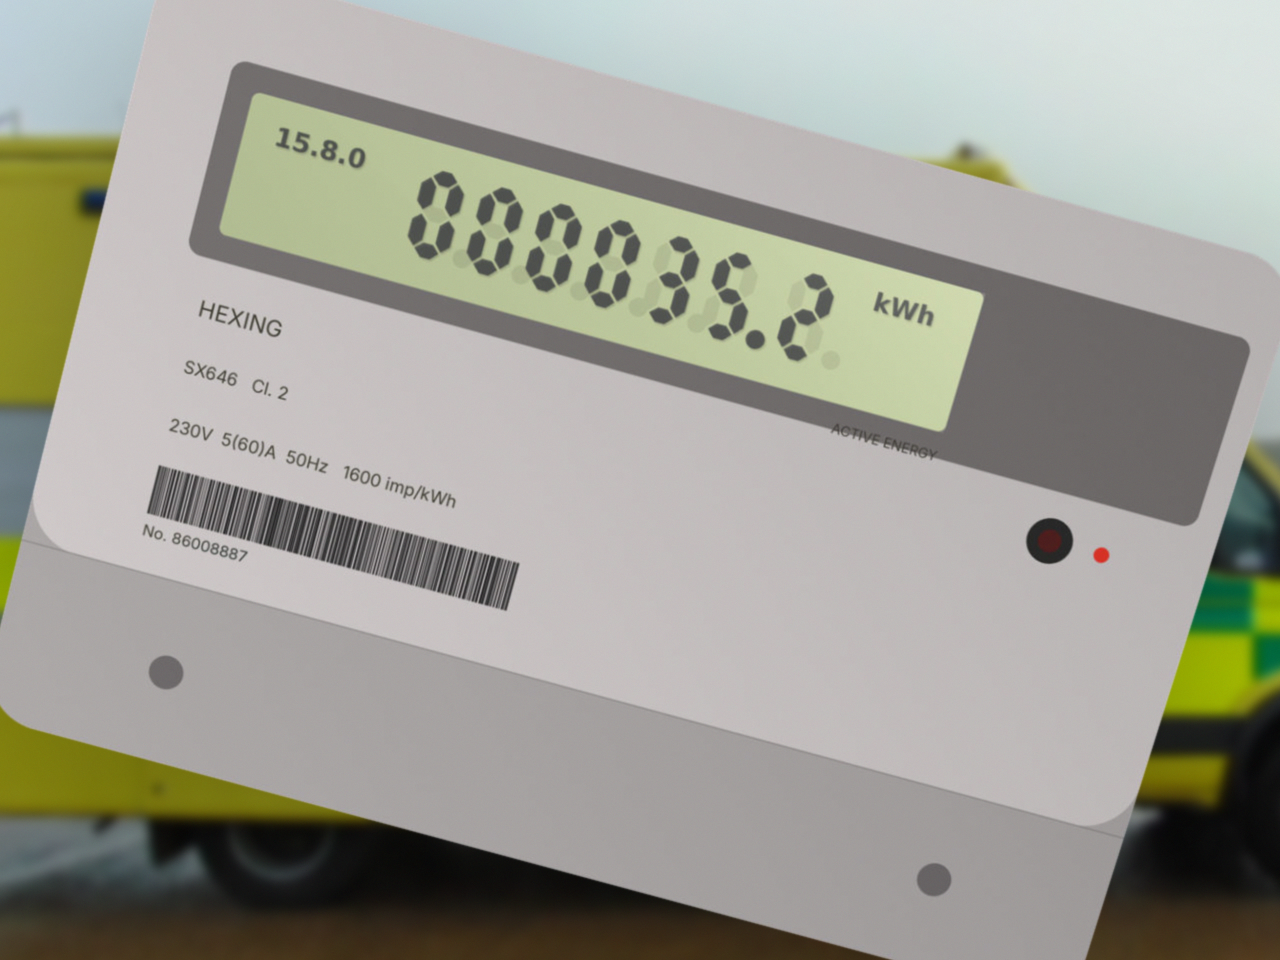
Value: 35.2 (kWh)
